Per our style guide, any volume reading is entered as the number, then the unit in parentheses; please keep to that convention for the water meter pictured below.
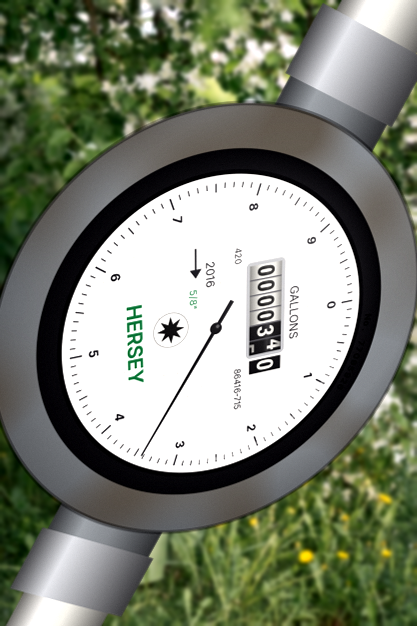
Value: 343.4 (gal)
